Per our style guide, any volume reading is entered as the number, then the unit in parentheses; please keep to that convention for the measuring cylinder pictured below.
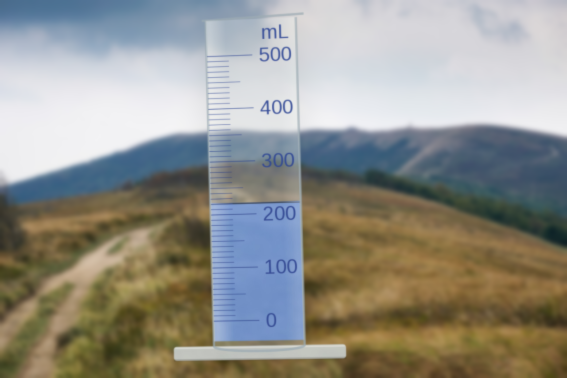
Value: 220 (mL)
